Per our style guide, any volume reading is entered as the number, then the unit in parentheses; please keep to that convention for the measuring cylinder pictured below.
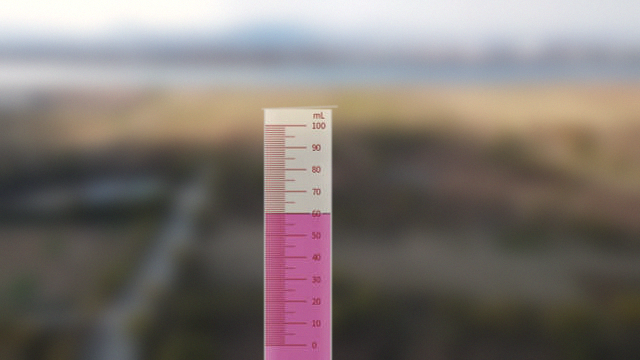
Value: 60 (mL)
